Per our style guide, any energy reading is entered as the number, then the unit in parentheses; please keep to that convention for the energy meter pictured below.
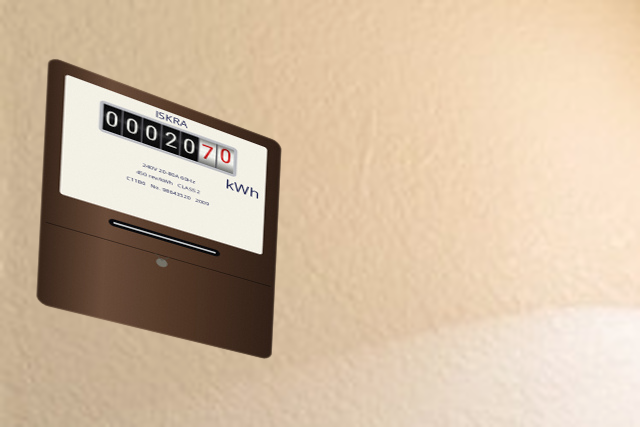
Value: 20.70 (kWh)
